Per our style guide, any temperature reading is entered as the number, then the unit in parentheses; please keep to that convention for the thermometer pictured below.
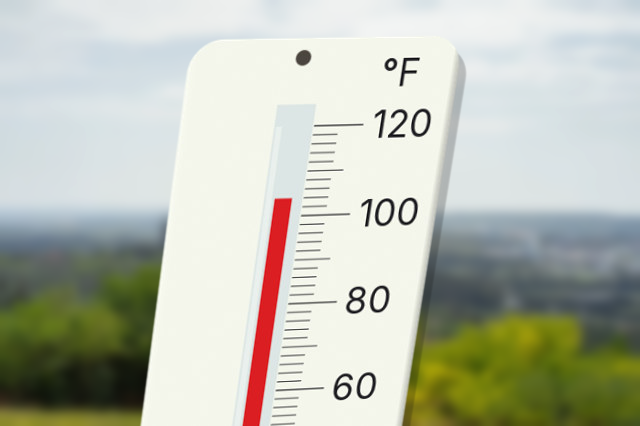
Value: 104 (°F)
